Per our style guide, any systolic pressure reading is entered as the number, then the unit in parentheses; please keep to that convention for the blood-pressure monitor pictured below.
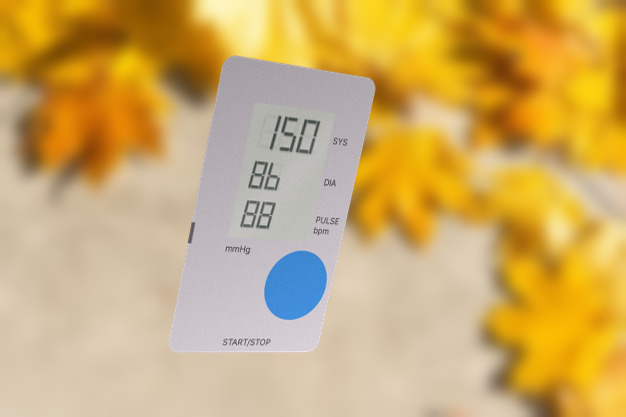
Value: 150 (mmHg)
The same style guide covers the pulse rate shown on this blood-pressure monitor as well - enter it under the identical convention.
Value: 88 (bpm)
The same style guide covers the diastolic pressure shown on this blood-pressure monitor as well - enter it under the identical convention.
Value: 86 (mmHg)
